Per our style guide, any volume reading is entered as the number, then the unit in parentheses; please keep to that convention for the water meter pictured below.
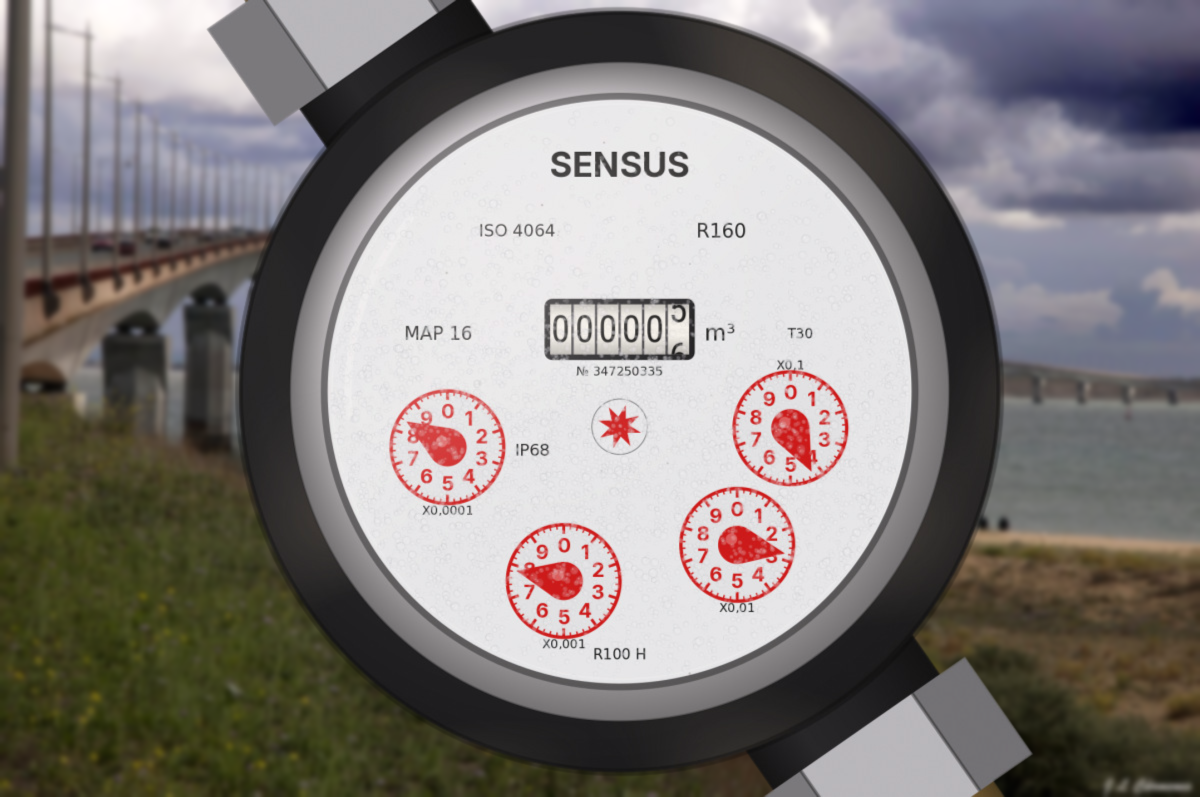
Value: 5.4278 (m³)
